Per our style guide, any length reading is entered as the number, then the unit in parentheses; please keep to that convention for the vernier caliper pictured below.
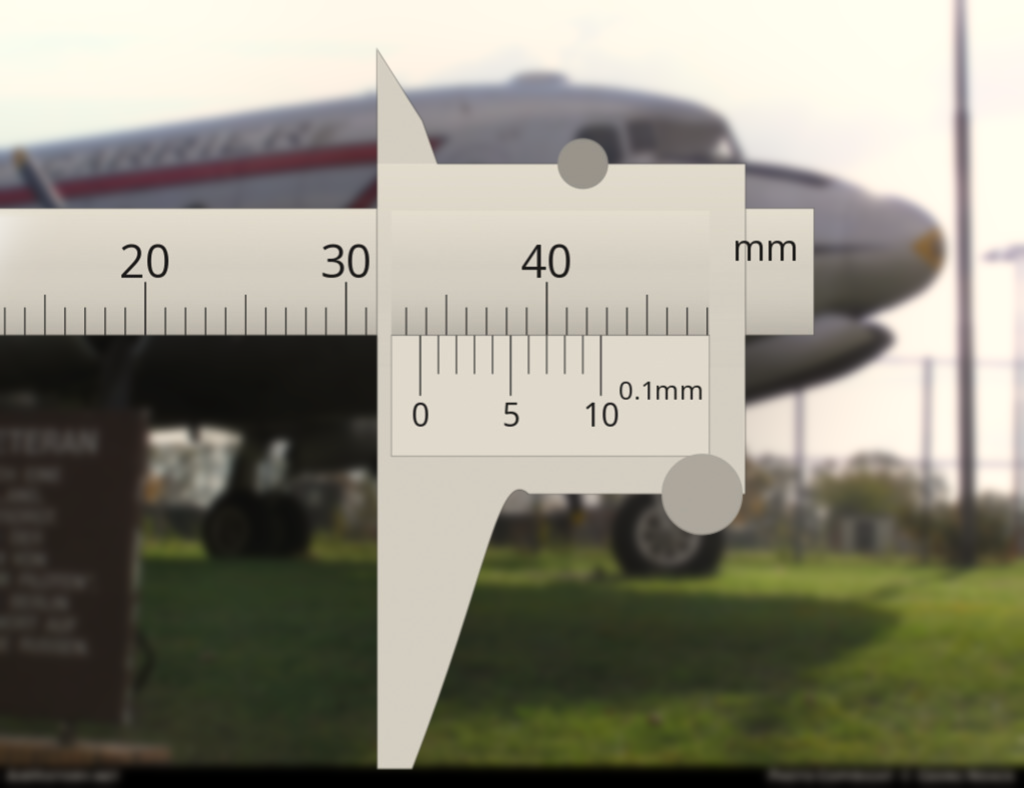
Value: 33.7 (mm)
